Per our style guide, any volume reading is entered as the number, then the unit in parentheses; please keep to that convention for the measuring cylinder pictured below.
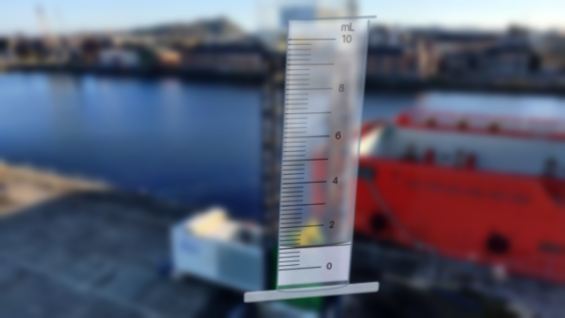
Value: 1 (mL)
